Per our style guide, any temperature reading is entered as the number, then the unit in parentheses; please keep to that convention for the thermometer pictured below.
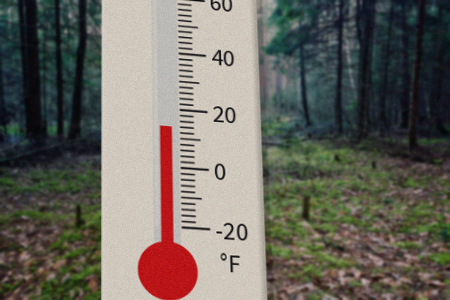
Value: 14 (°F)
